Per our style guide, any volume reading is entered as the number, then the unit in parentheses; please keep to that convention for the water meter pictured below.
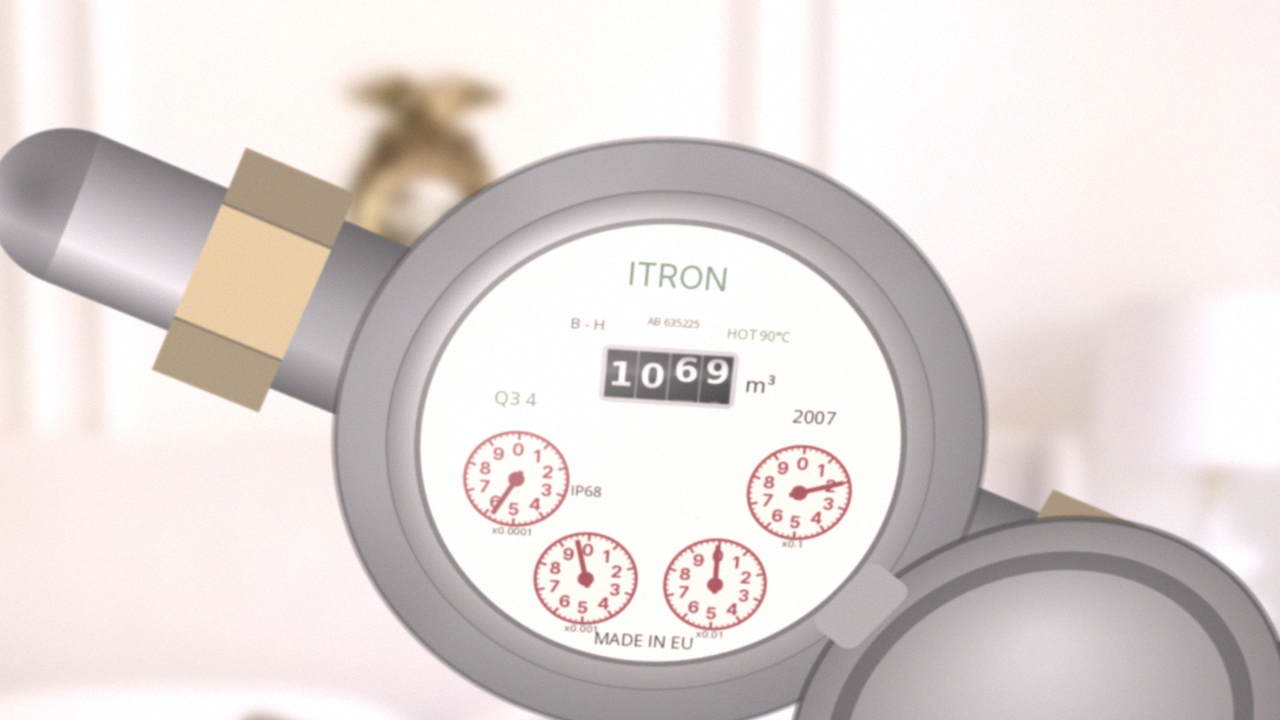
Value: 1069.1995 (m³)
